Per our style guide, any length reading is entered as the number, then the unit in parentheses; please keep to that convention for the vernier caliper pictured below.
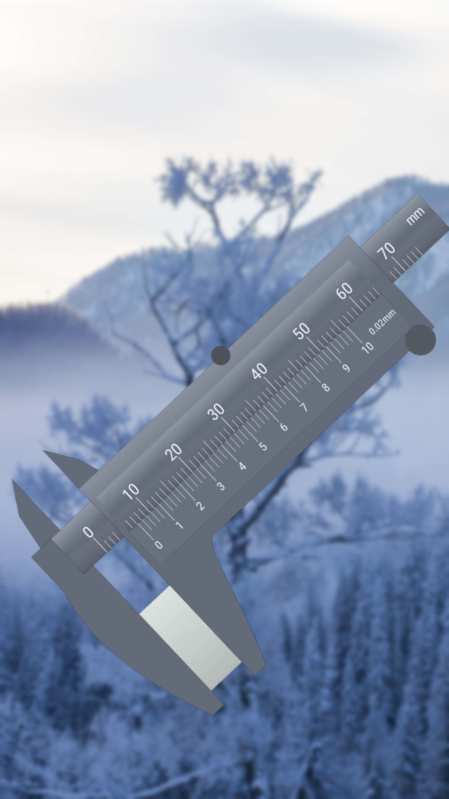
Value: 7.2 (mm)
